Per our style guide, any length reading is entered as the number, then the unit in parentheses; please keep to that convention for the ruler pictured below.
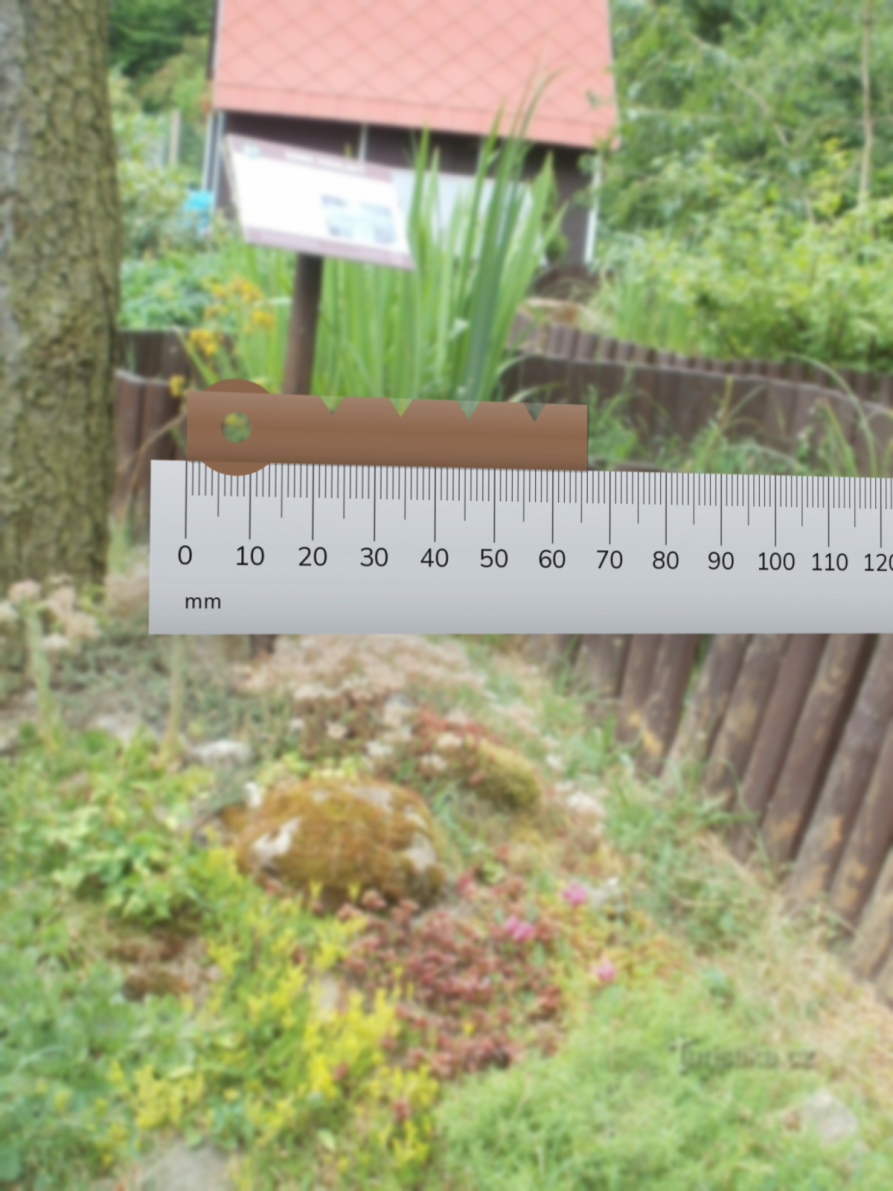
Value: 66 (mm)
